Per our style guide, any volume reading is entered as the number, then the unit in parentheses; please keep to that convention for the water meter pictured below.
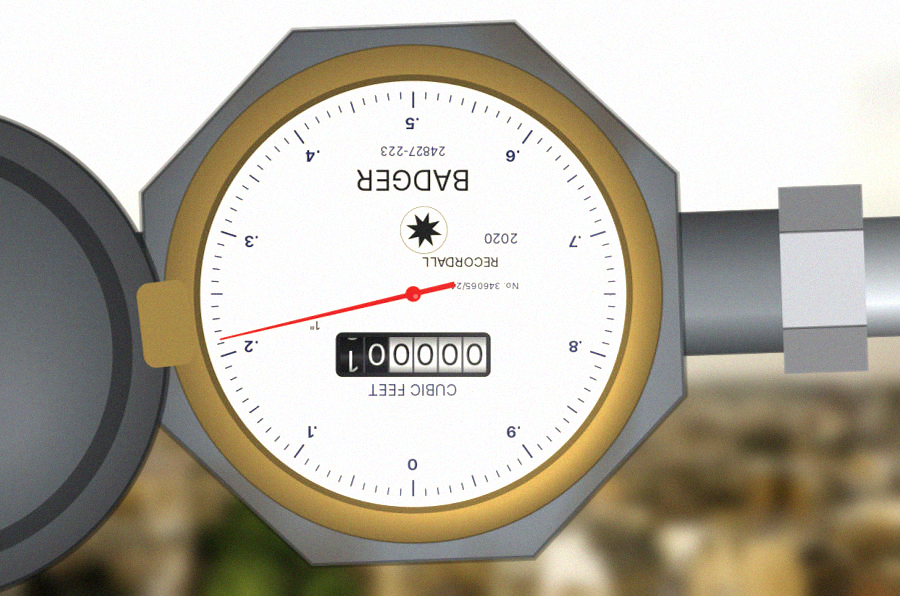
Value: 1.21 (ft³)
